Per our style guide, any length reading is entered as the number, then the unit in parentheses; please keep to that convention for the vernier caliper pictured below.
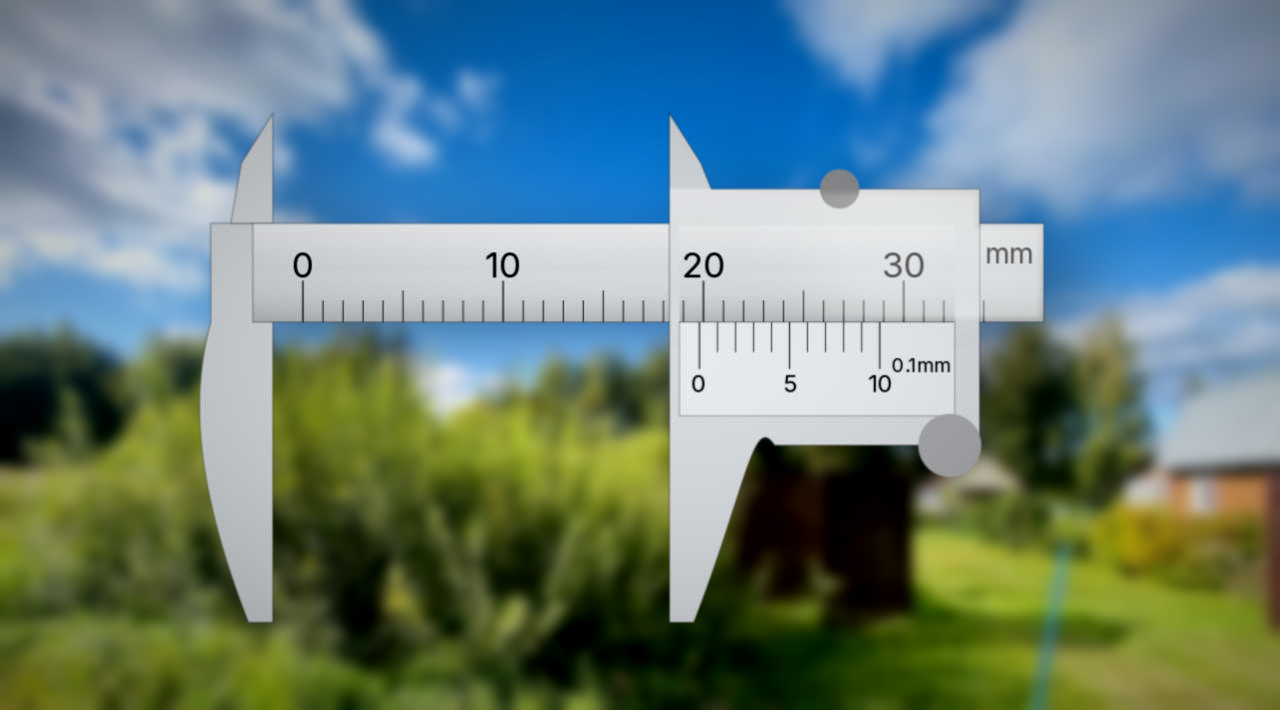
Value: 19.8 (mm)
